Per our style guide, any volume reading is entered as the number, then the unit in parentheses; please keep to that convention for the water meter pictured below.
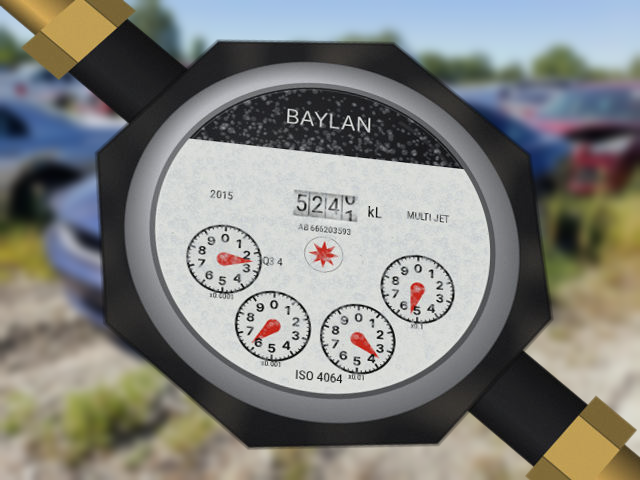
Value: 5240.5362 (kL)
